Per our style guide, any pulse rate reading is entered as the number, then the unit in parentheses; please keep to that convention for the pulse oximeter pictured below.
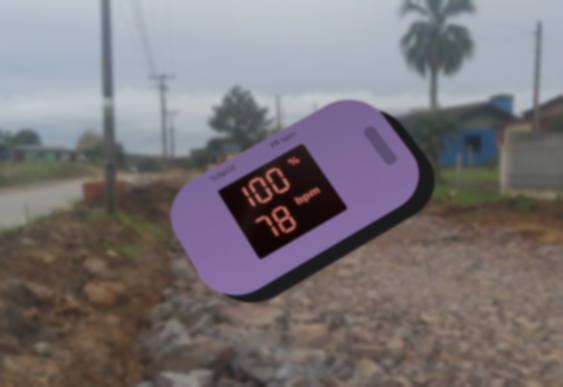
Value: 78 (bpm)
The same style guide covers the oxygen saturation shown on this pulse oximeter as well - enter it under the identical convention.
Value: 100 (%)
